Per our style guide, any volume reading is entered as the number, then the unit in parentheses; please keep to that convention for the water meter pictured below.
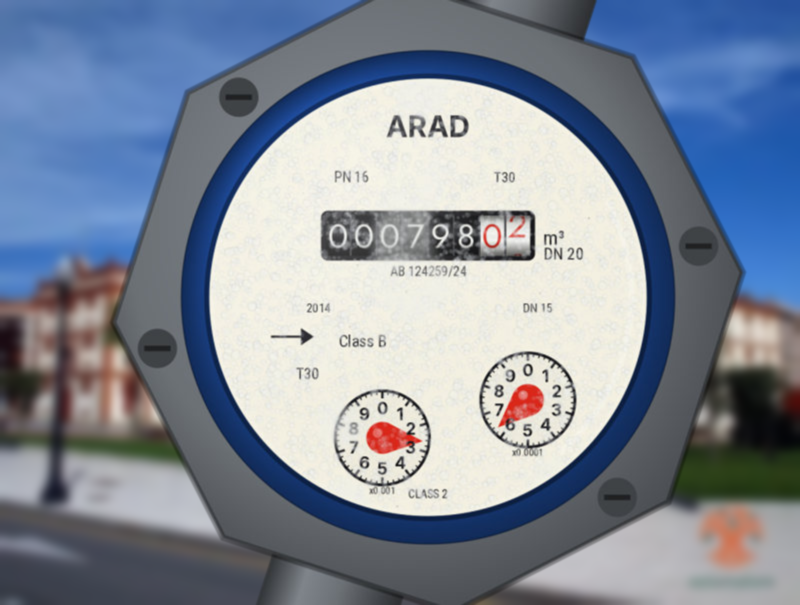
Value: 798.0226 (m³)
